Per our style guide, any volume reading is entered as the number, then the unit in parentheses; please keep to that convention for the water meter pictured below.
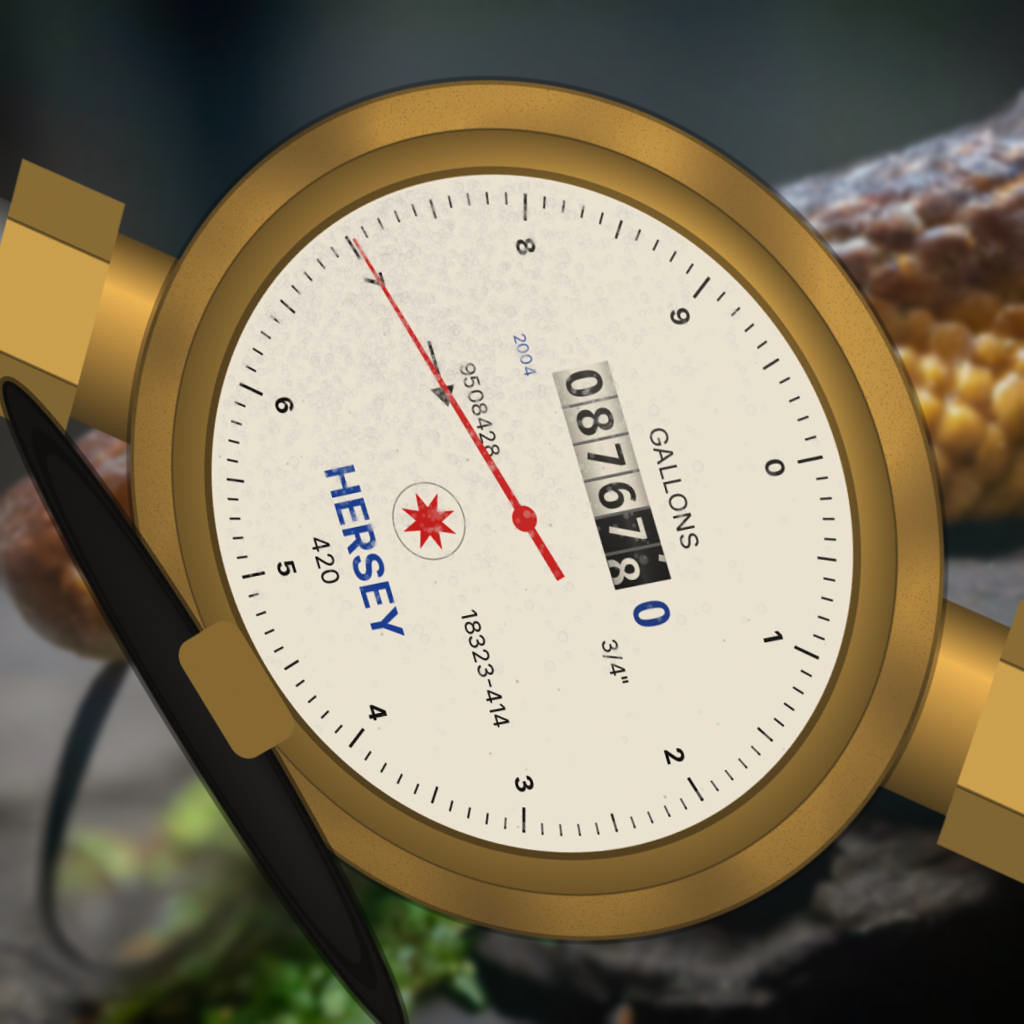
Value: 876777.0 (gal)
